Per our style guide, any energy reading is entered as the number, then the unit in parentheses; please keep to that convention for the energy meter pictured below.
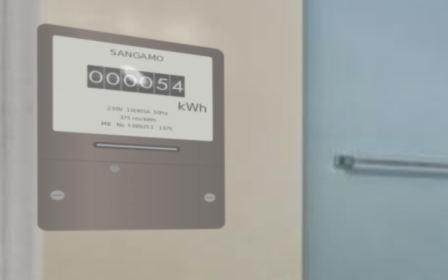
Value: 54 (kWh)
